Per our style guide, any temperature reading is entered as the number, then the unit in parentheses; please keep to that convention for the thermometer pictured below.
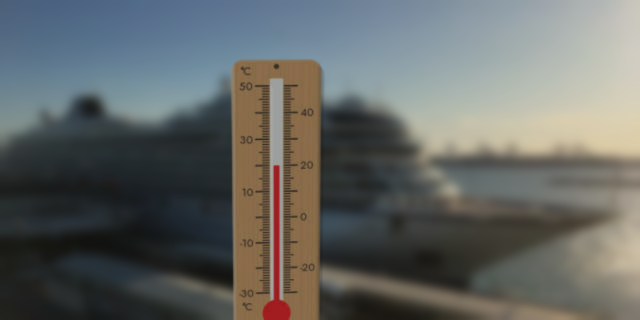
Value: 20 (°C)
